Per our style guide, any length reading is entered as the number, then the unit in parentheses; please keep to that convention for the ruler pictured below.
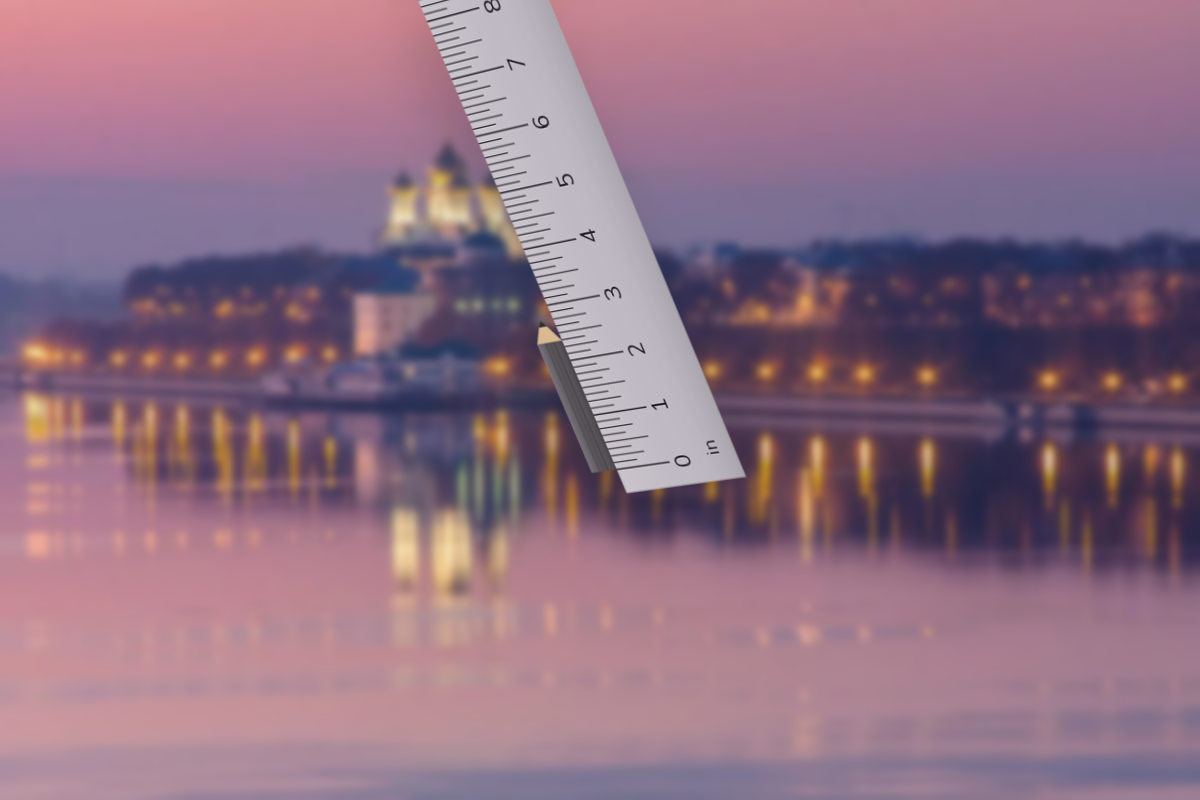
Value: 2.75 (in)
